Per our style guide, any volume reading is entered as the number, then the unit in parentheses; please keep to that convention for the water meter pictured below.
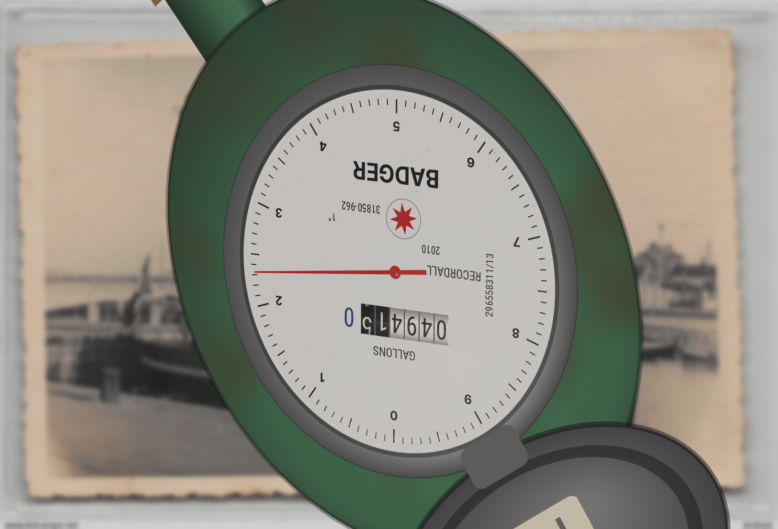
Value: 494152.3 (gal)
